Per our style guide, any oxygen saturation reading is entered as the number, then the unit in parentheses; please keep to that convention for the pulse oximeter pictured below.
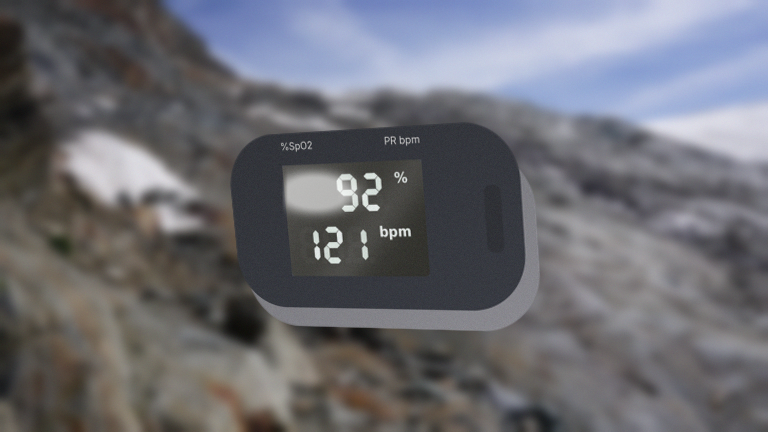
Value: 92 (%)
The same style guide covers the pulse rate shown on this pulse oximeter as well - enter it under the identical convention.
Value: 121 (bpm)
